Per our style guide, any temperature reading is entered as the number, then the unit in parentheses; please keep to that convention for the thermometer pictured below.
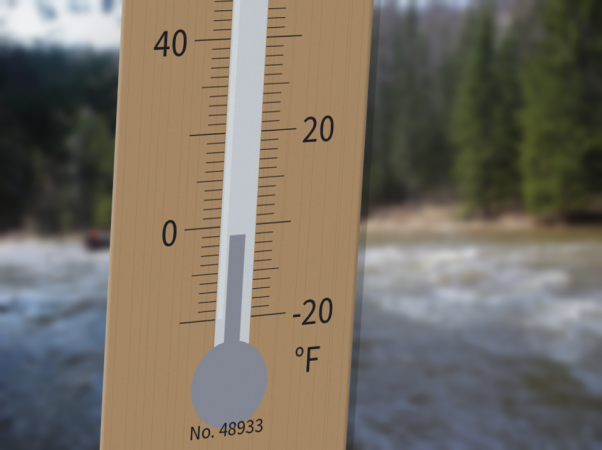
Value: -2 (°F)
